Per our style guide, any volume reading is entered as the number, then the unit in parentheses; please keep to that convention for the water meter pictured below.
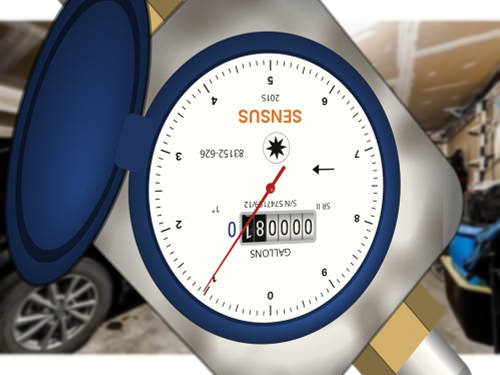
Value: 811.0 (gal)
